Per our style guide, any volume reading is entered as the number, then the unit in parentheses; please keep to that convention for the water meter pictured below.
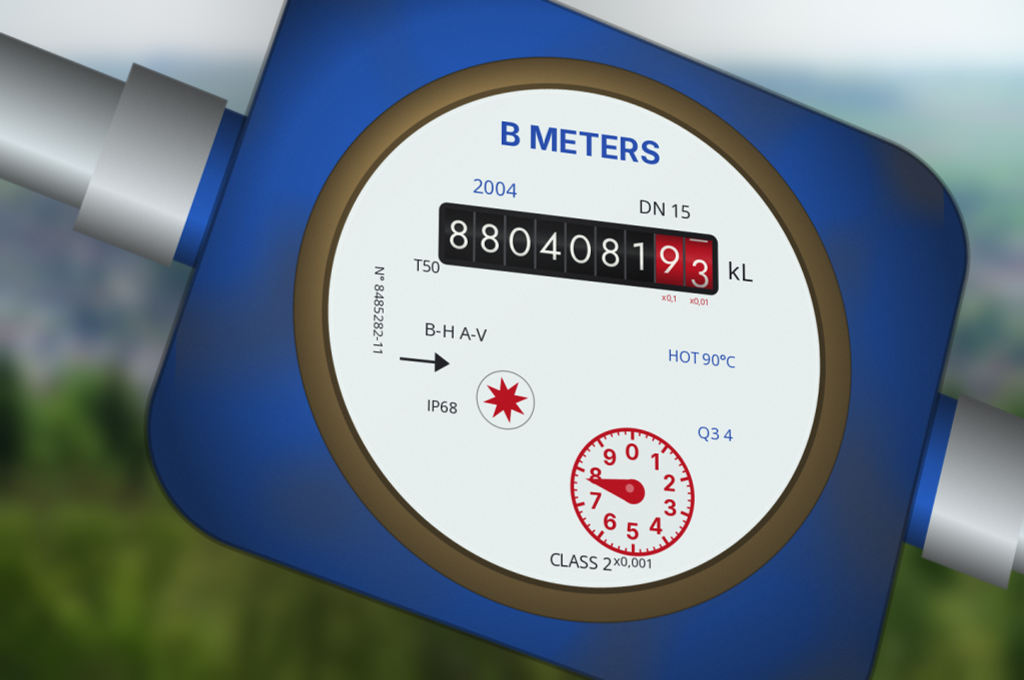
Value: 8804081.927 (kL)
